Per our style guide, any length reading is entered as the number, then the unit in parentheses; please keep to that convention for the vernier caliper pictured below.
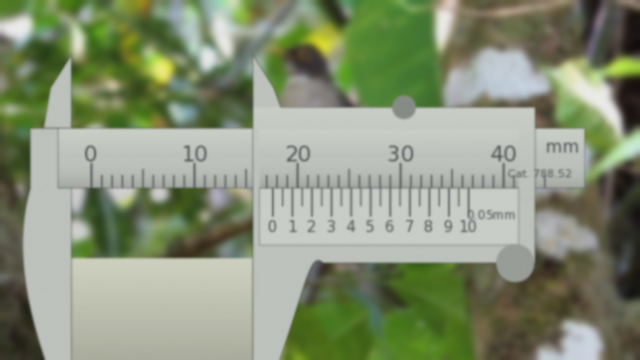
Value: 17.6 (mm)
